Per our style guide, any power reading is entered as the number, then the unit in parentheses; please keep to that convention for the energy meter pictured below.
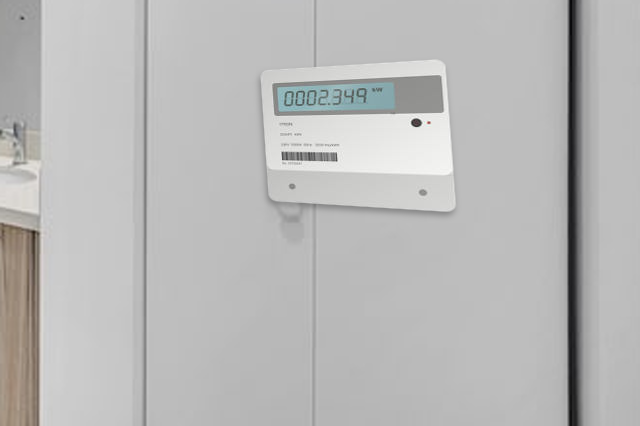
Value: 2.349 (kW)
